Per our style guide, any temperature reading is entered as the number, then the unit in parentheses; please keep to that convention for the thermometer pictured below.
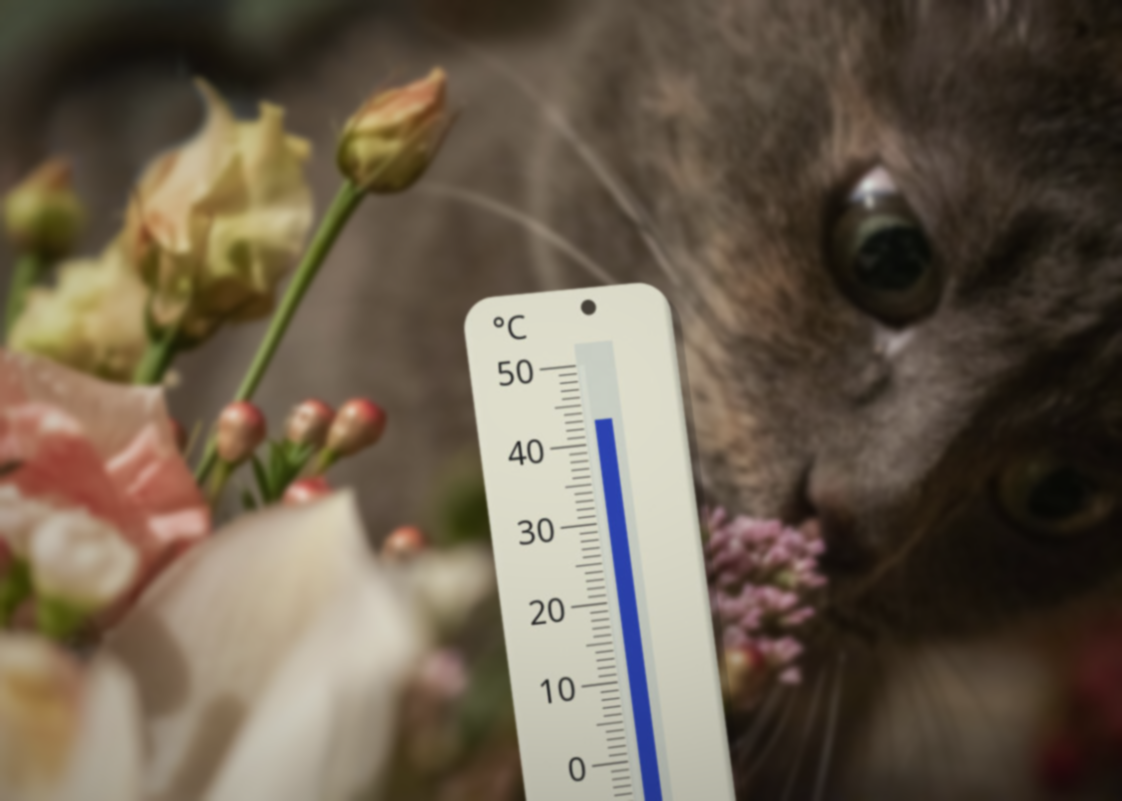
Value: 43 (°C)
